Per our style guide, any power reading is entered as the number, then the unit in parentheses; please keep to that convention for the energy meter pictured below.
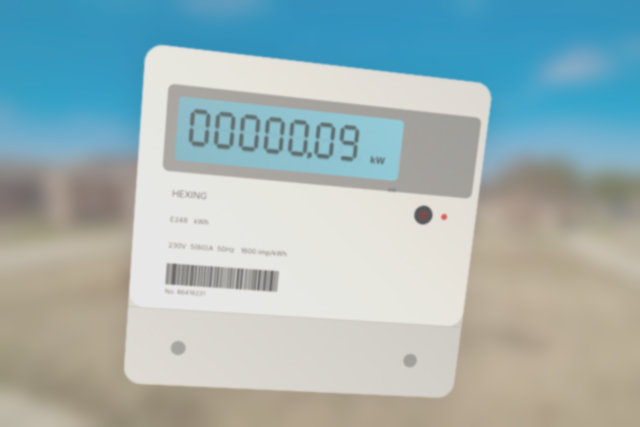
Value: 0.09 (kW)
